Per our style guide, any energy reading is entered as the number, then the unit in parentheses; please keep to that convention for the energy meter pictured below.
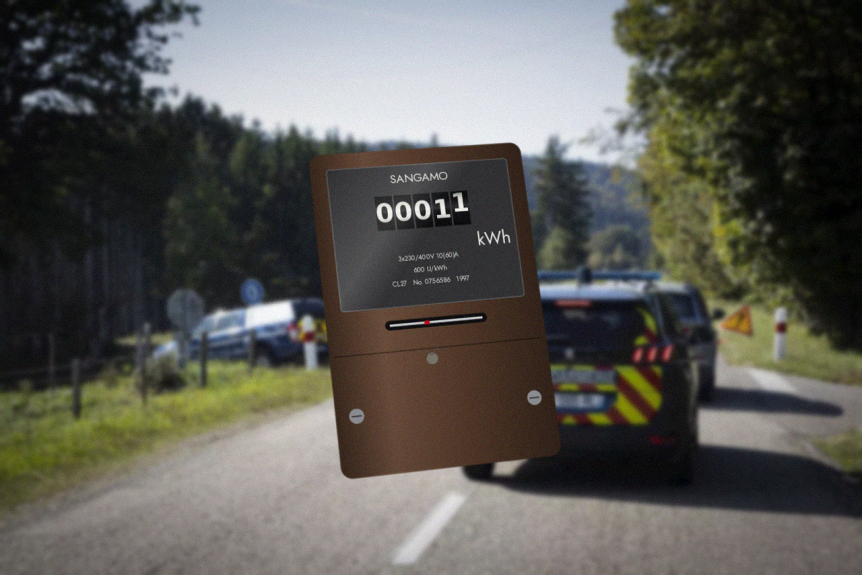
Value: 11 (kWh)
